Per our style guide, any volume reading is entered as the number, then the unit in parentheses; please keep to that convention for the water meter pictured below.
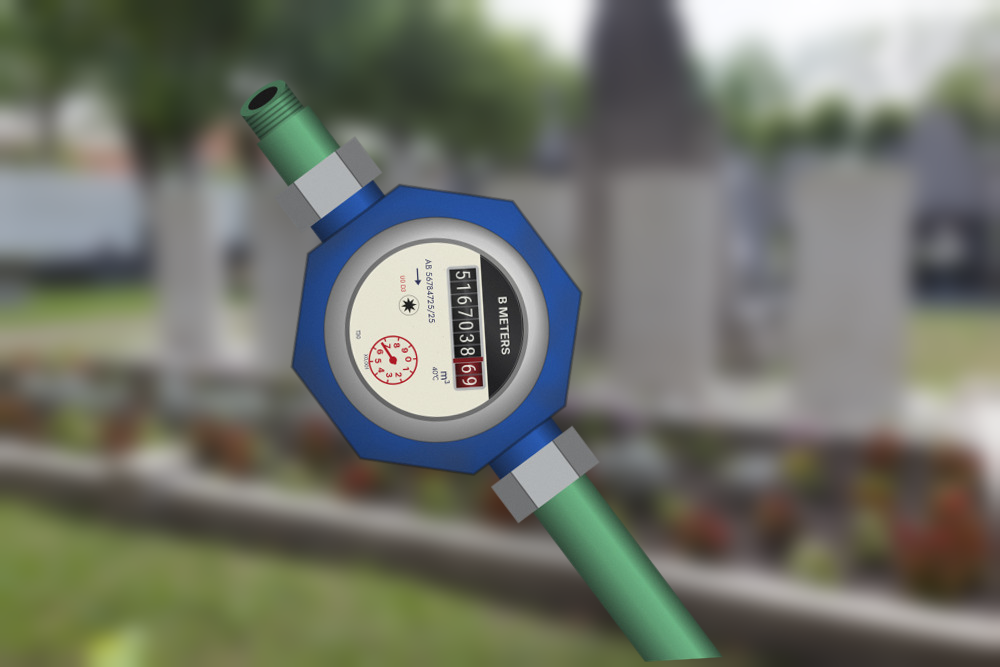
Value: 5167038.696 (m³)
